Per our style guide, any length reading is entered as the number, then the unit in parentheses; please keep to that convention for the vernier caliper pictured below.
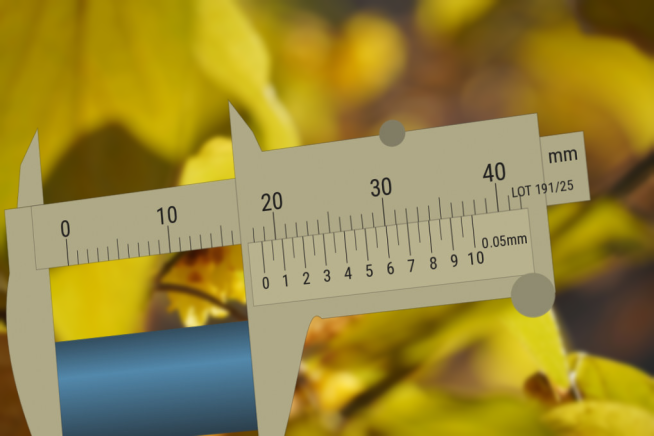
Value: 18.7 (mm)
